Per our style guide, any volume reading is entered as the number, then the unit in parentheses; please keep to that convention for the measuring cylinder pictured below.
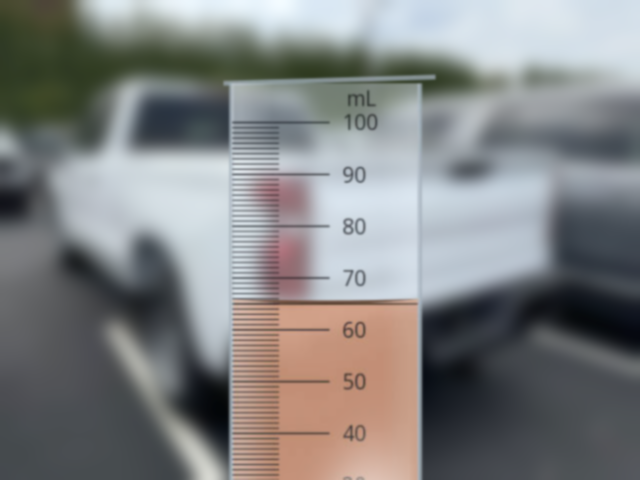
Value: 65 (mL)
